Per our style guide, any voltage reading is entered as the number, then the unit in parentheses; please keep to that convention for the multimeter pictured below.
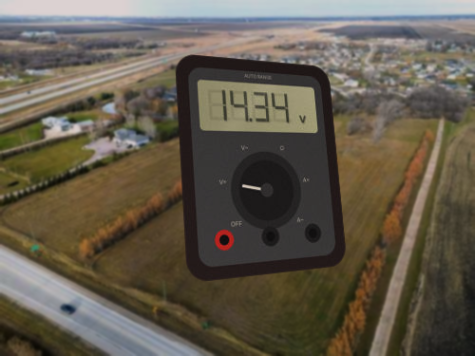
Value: 14.34 (V)
